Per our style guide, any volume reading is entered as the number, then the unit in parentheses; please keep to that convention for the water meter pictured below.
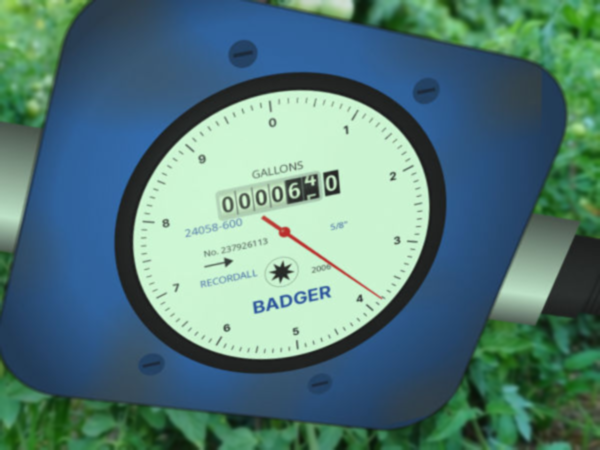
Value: 643.8 (gal)
